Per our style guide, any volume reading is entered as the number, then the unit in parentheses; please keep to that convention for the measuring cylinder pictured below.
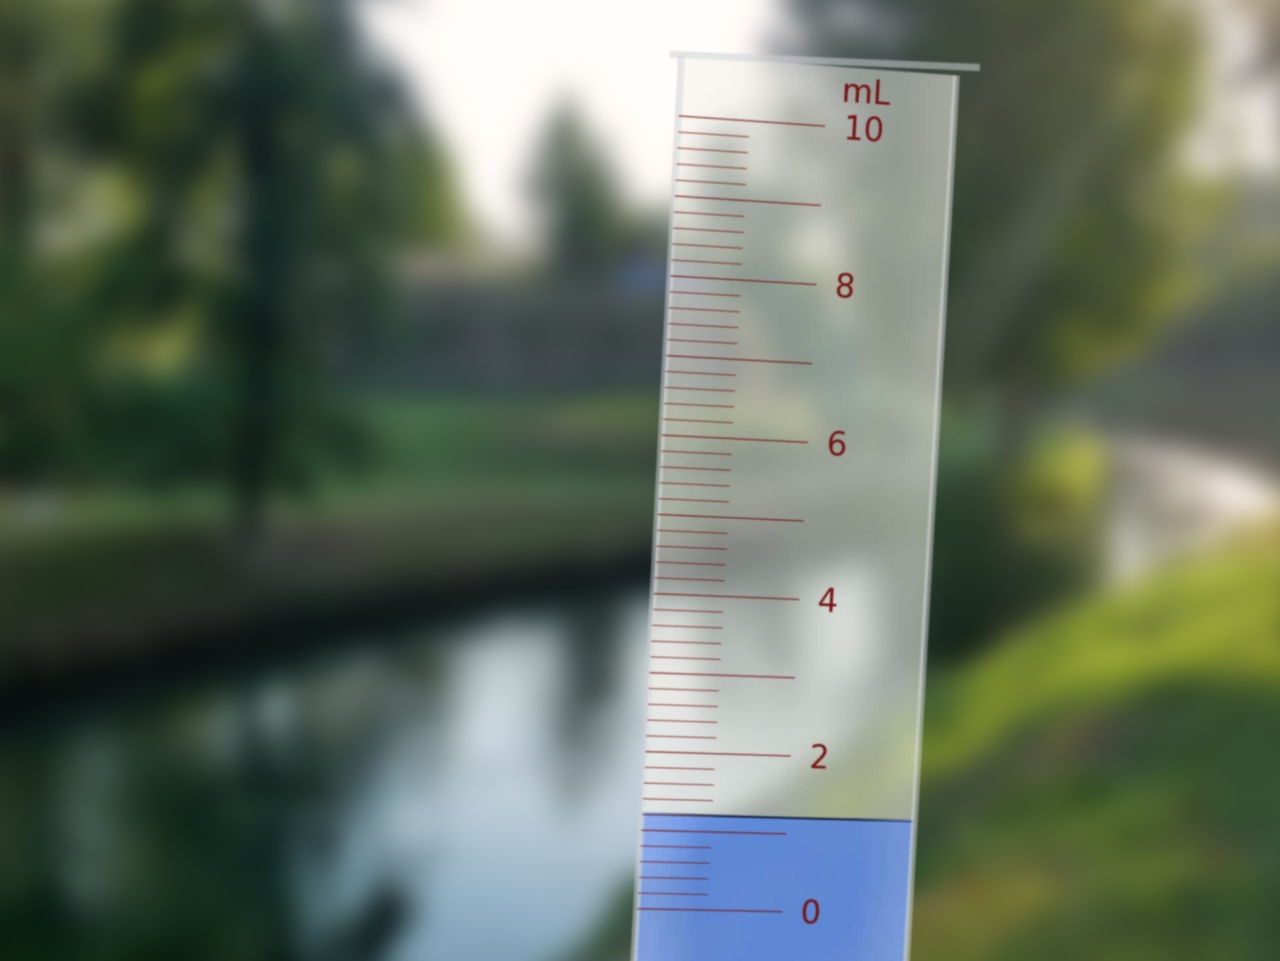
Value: 1.2 (mL)
